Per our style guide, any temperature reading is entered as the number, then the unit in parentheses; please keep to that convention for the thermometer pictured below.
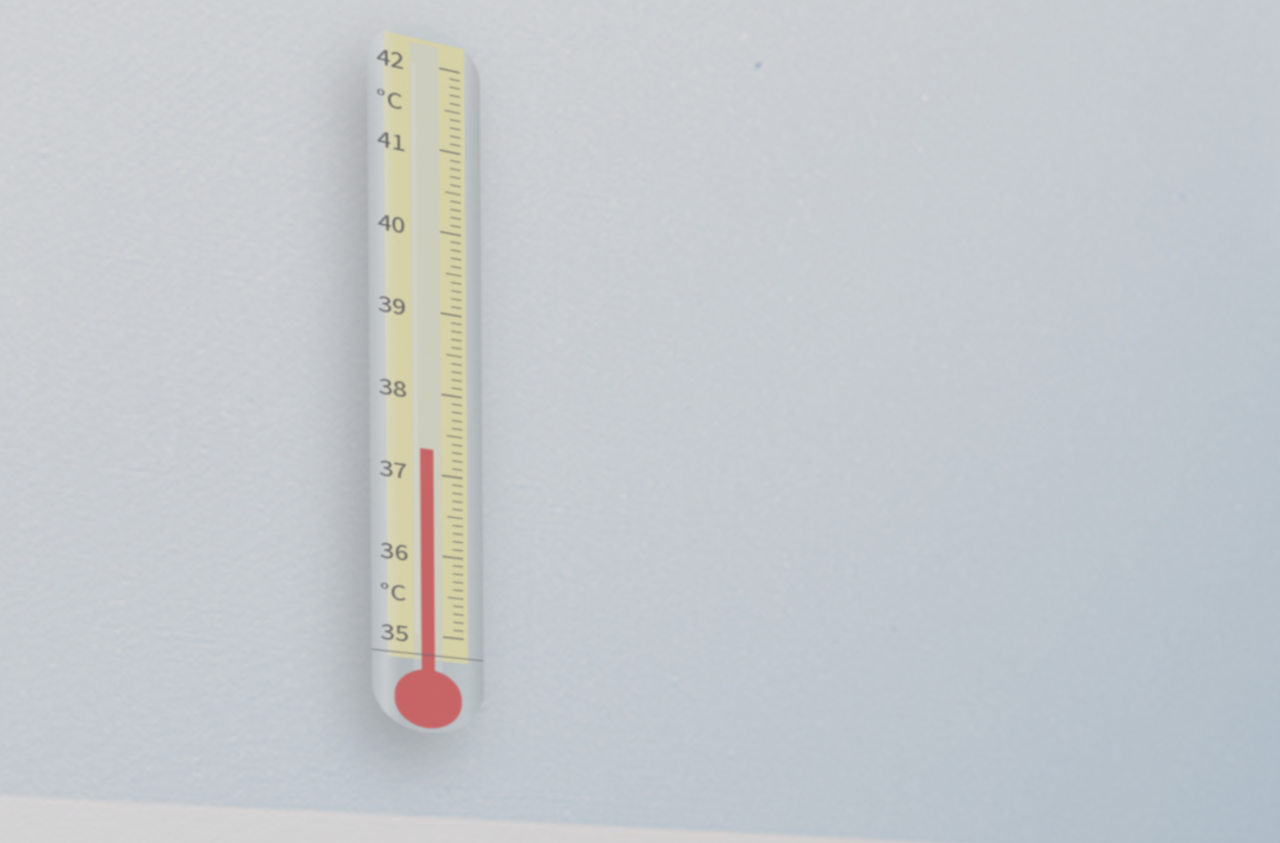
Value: 37.3 (°C)
